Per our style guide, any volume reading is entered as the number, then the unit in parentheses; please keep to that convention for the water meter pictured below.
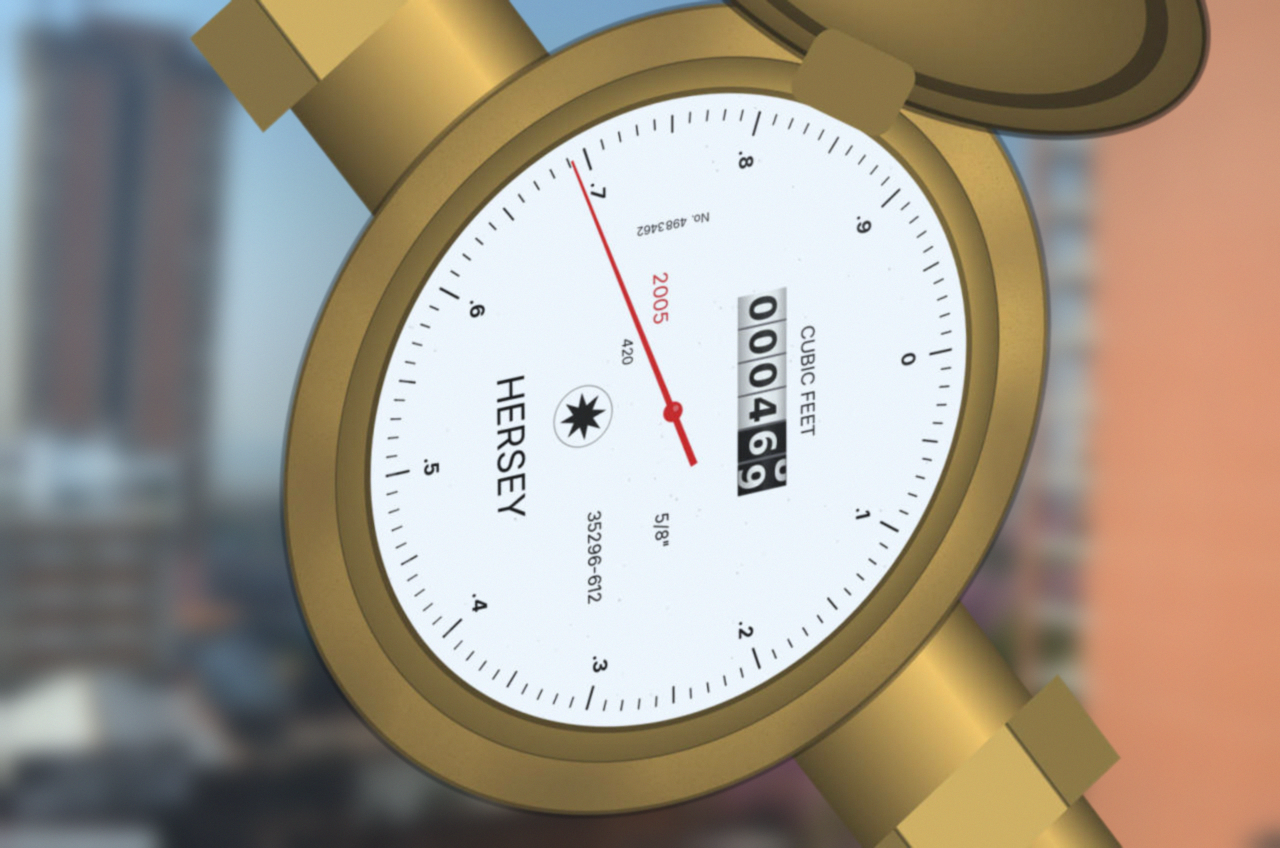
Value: 468.69 (ft³)
